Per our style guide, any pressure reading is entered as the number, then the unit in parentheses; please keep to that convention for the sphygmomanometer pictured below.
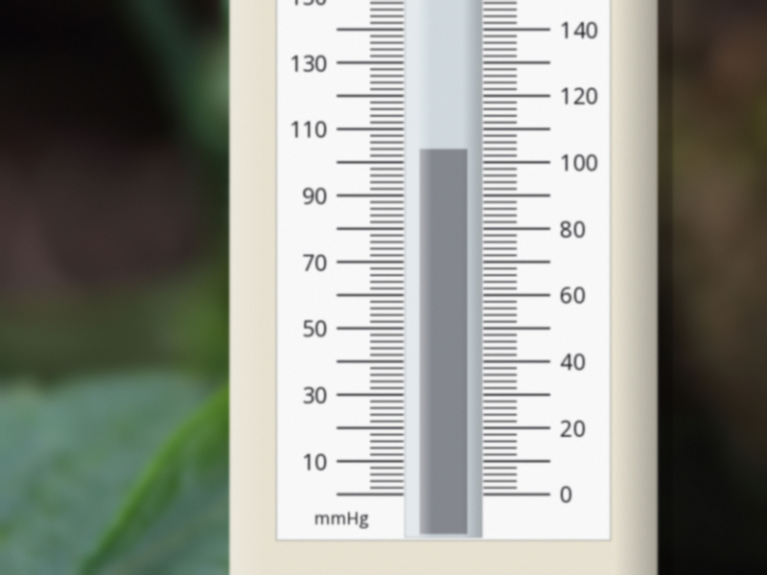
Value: 104 (mmHg)
